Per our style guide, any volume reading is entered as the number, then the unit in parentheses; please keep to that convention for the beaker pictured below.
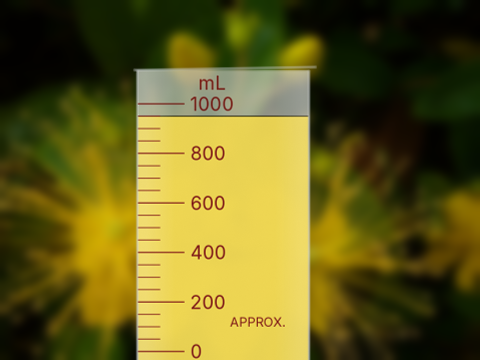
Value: 950 (mL)
